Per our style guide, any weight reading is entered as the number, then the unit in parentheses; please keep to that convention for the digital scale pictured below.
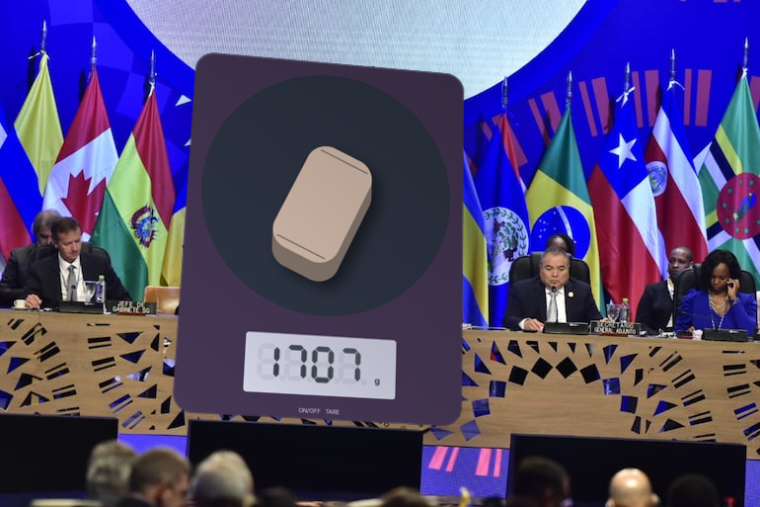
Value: 1707 (g)
